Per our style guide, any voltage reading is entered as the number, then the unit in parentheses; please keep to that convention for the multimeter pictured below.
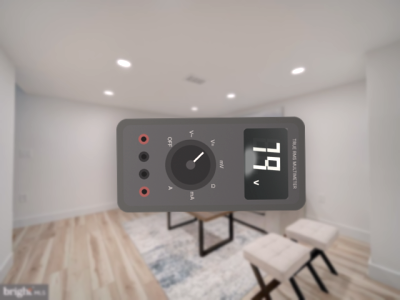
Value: 79 (V)
